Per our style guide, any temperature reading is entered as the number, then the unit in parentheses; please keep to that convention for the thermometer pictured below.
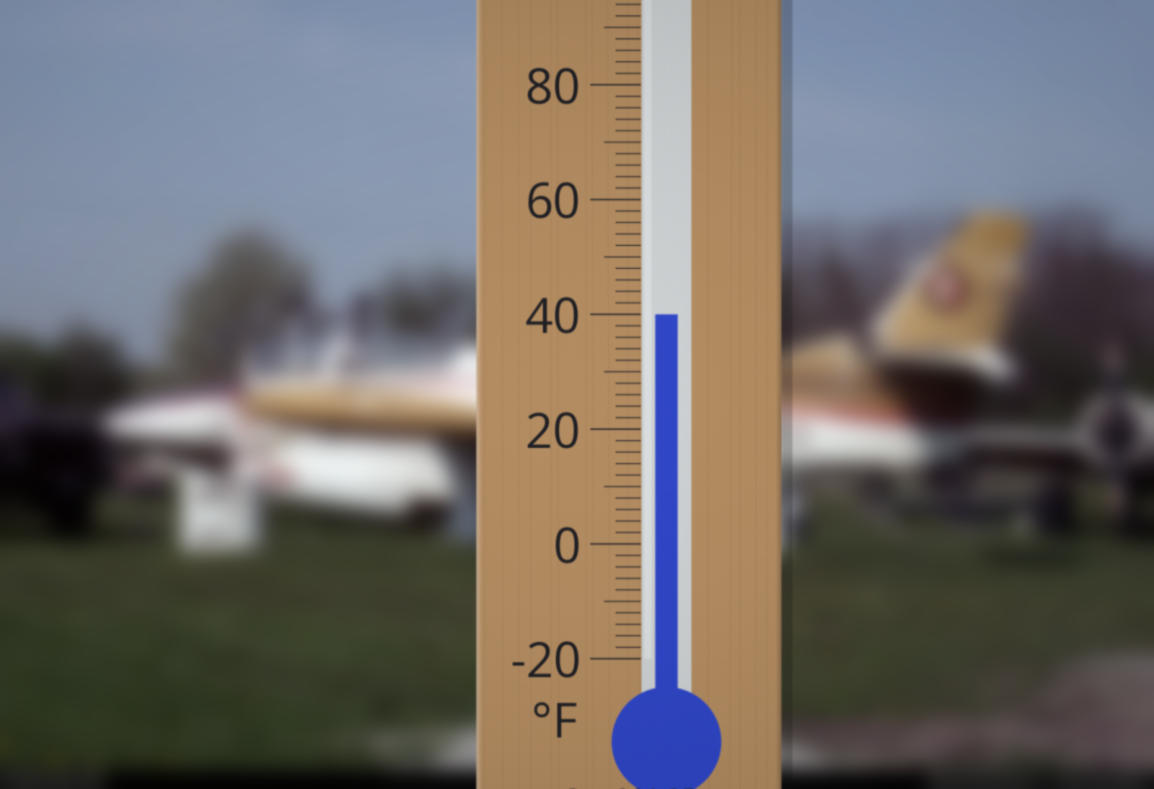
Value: 40 (°F)
